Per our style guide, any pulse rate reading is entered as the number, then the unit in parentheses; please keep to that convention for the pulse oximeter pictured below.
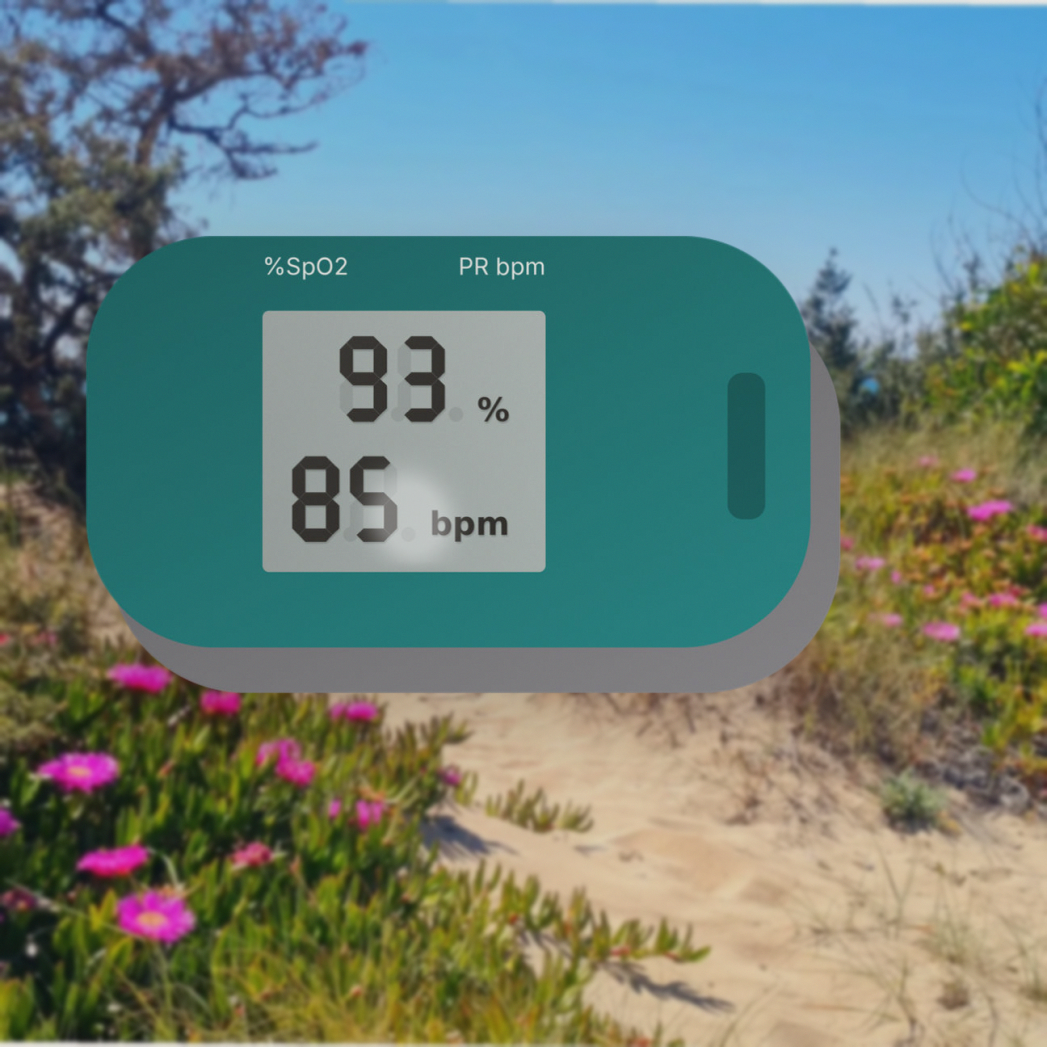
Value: 85 (bpm)
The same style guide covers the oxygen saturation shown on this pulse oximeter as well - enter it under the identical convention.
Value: 93 (%)
